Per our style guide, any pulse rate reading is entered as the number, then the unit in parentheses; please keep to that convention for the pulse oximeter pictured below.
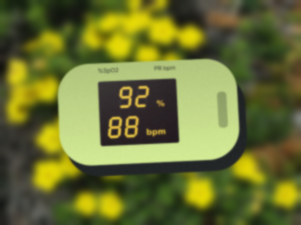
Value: 88 (bpm)
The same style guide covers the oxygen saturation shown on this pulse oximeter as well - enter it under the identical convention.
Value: 92 (%)
